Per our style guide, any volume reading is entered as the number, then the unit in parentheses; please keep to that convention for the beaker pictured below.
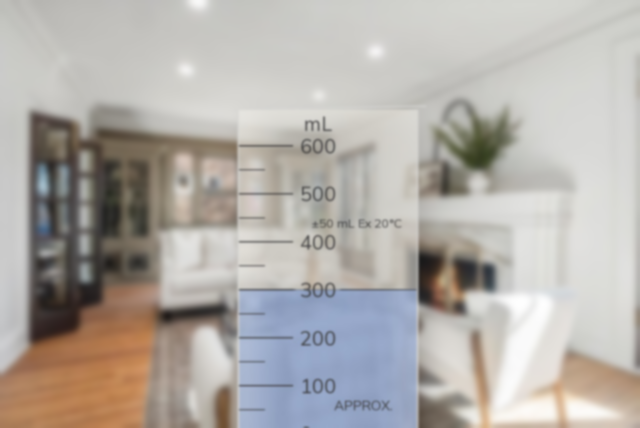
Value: 300 (mL)
